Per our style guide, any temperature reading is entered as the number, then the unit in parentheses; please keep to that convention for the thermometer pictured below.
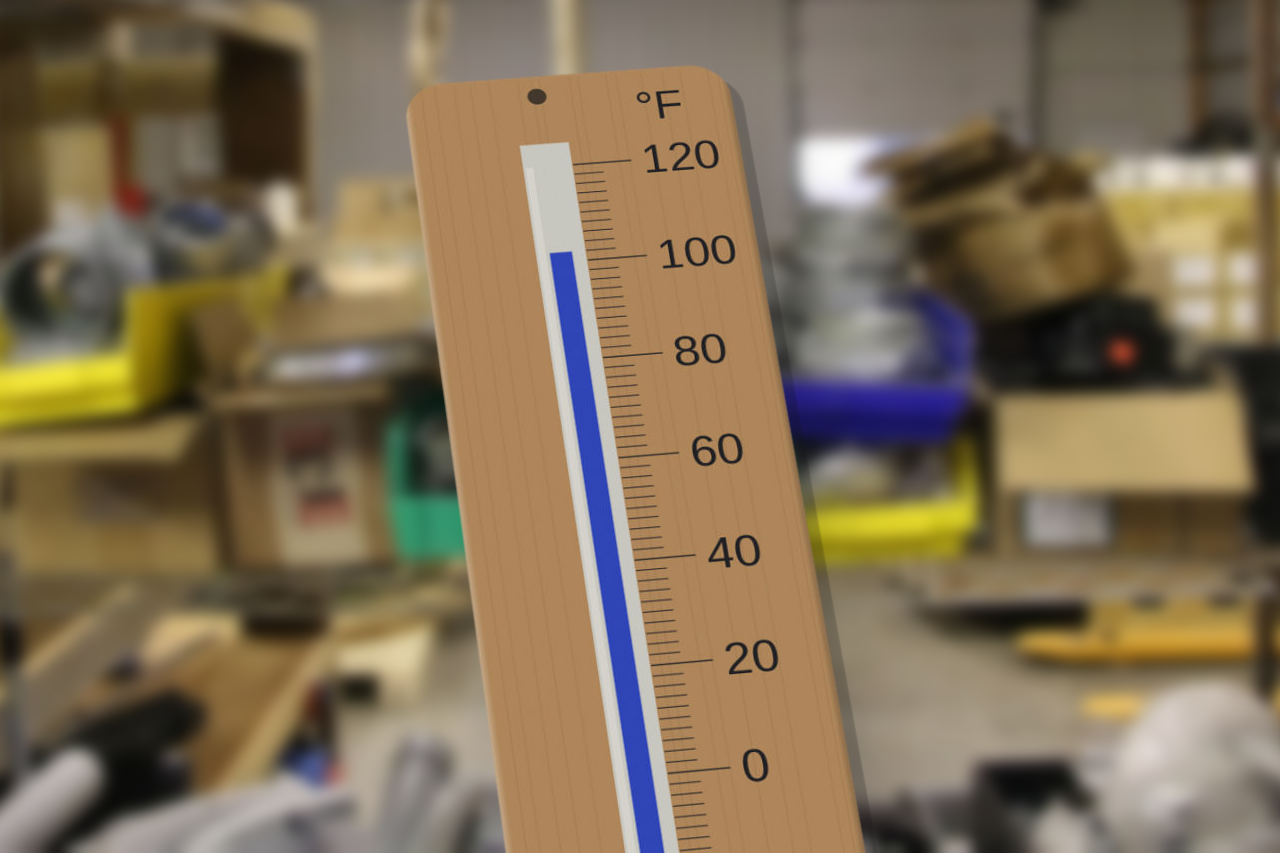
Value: 102 (°F)
